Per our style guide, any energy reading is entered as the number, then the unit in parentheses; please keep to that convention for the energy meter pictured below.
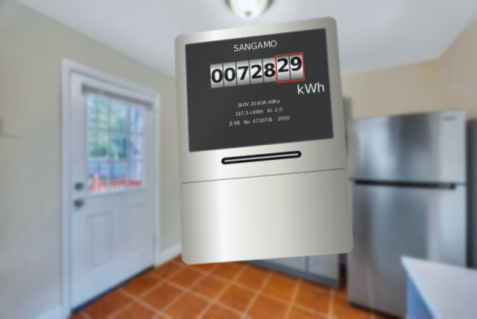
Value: 728.29 (kWh)
